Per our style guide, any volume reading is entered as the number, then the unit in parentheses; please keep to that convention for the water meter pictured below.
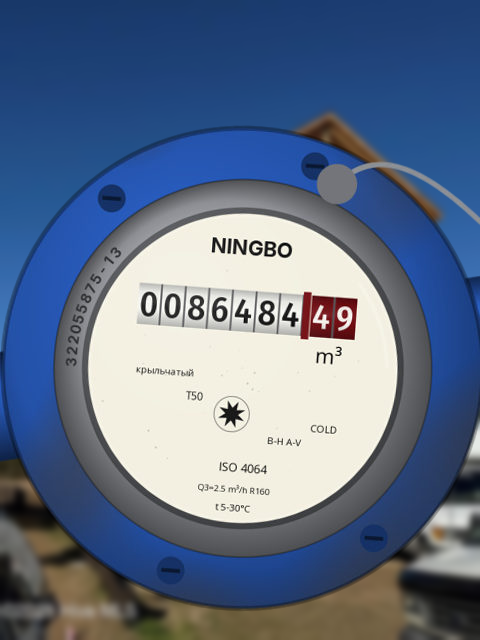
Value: 86484.49 (m³)
